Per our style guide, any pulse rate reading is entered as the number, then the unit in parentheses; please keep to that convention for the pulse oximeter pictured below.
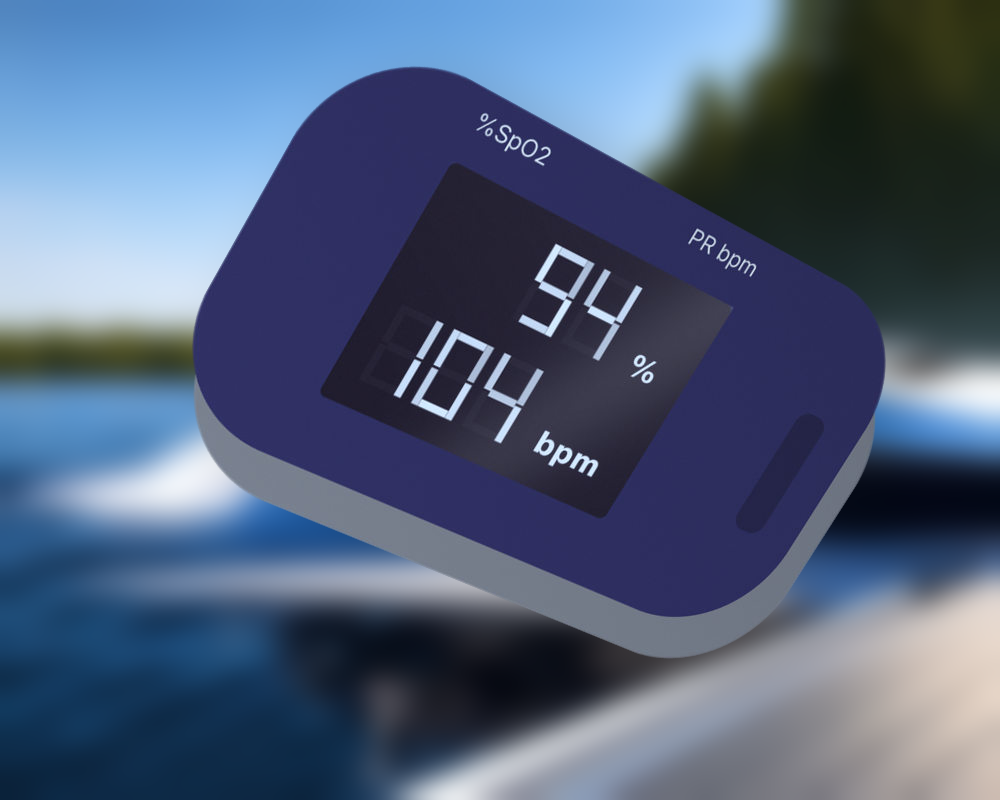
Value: 104 (bpm)
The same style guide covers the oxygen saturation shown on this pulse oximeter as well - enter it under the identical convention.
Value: 94 (%)
